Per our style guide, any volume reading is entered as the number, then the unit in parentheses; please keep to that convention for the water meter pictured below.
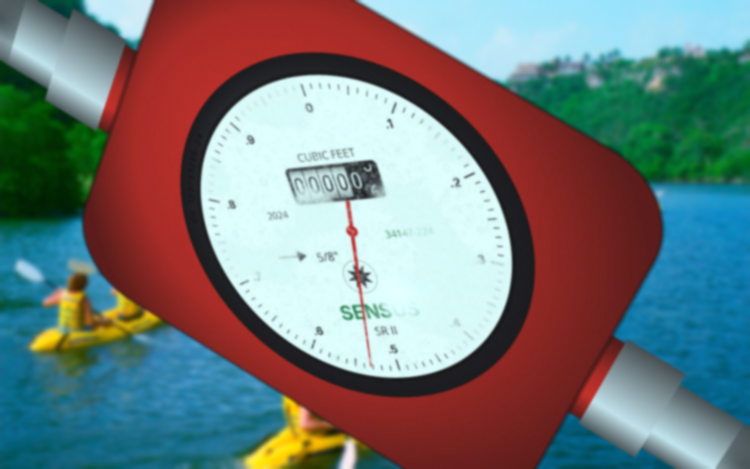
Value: 5.53 (ft³)
